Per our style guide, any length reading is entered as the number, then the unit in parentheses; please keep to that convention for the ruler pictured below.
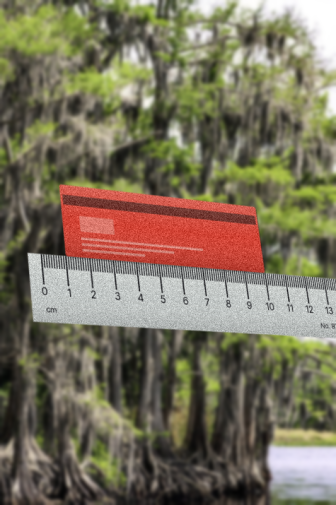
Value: 9 (cm)
